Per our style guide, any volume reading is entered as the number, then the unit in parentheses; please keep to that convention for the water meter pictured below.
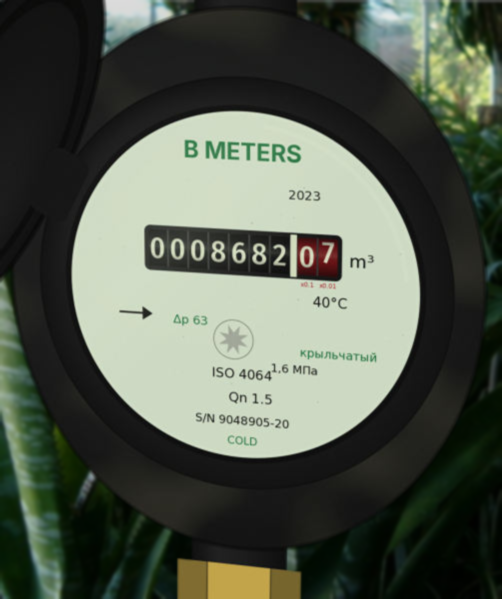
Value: 8682.07 (m³)
